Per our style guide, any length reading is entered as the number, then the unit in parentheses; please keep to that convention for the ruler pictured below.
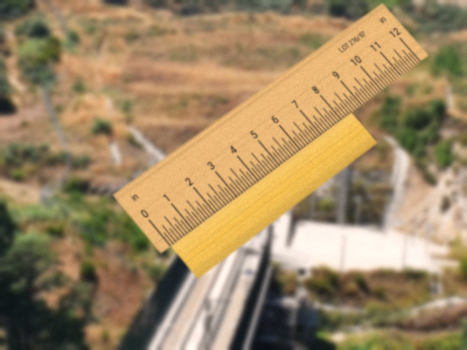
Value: 8.5 (in)
